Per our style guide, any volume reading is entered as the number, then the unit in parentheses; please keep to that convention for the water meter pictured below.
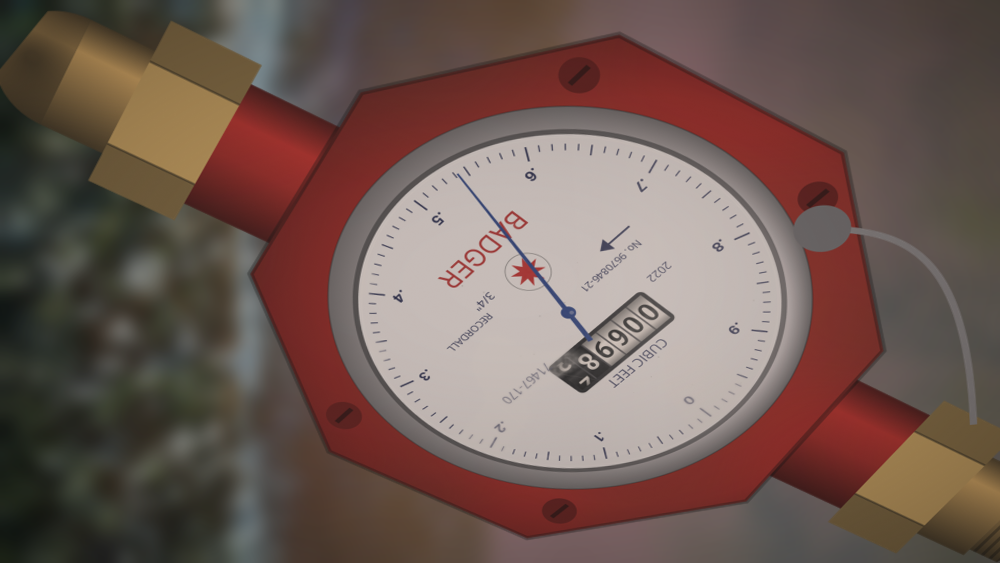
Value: 6982.54 (ft³)
